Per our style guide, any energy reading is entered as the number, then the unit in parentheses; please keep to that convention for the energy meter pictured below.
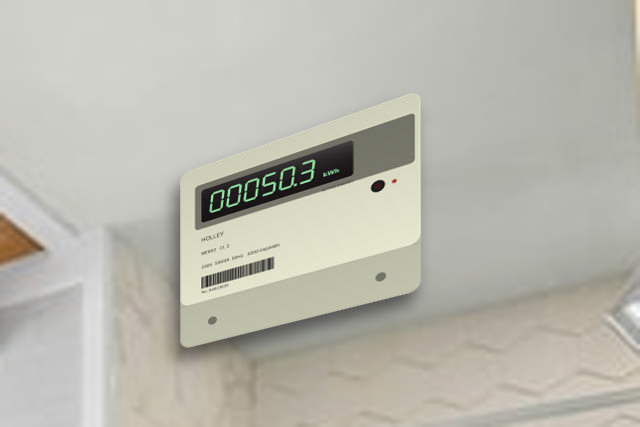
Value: 50.3 (kWh)
